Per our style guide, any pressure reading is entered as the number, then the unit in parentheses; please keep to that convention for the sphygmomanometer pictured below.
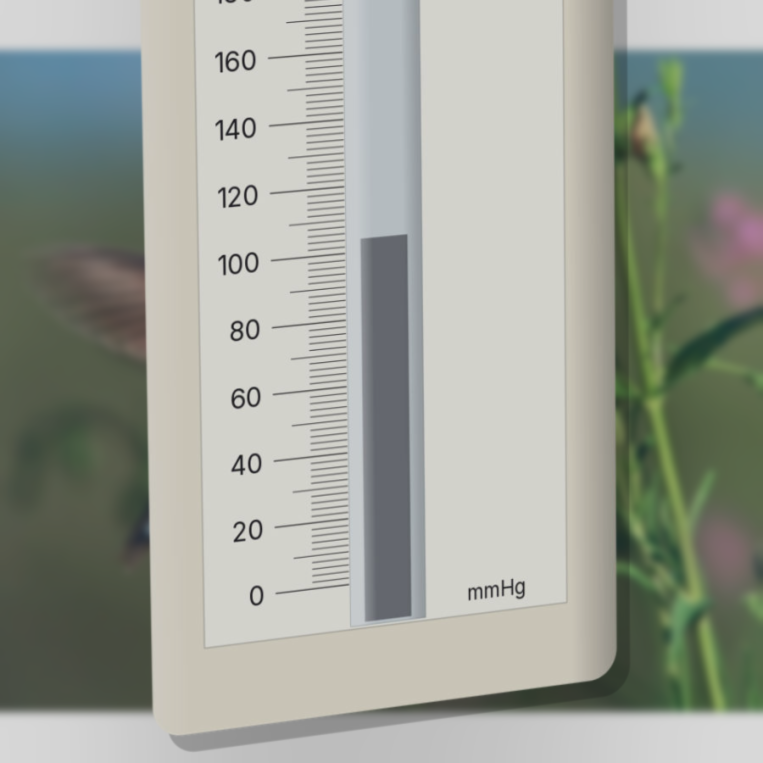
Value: 104 (mmHg)
